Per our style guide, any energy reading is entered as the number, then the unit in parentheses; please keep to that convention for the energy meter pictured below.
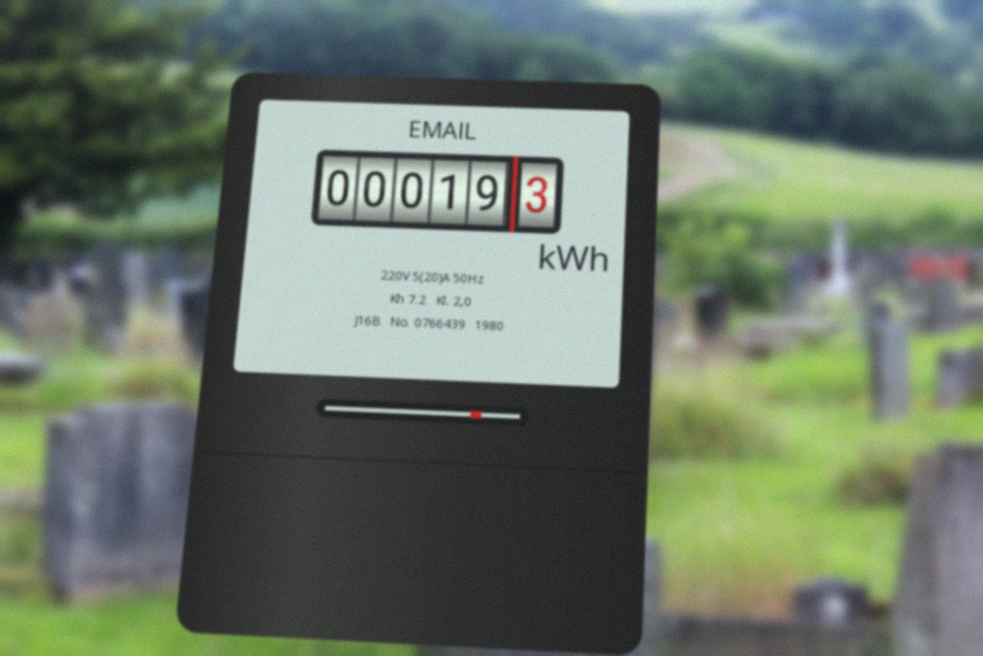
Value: 19.3 (kWh)
